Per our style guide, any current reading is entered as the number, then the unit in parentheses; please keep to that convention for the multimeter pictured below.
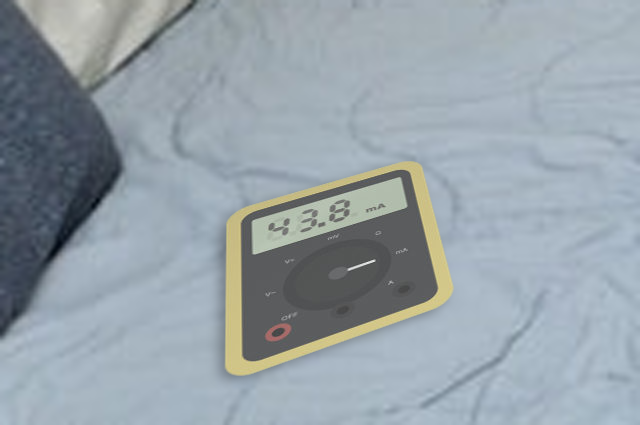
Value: 43.8 (mA)
